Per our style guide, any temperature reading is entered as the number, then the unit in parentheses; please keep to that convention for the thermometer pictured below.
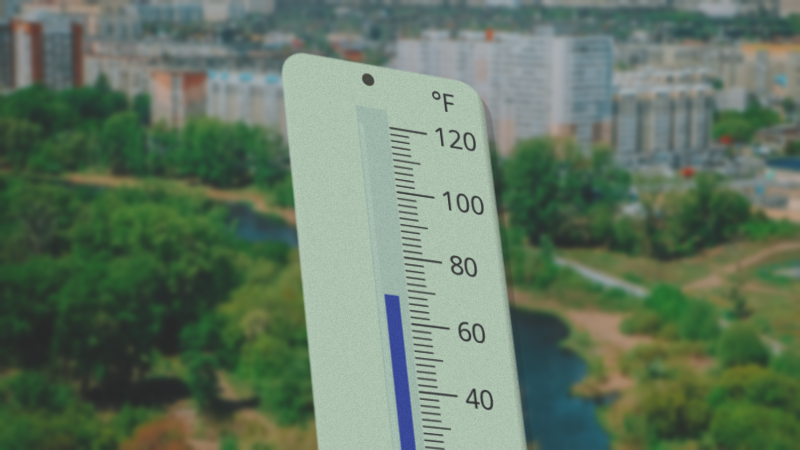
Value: 68 (°F)
